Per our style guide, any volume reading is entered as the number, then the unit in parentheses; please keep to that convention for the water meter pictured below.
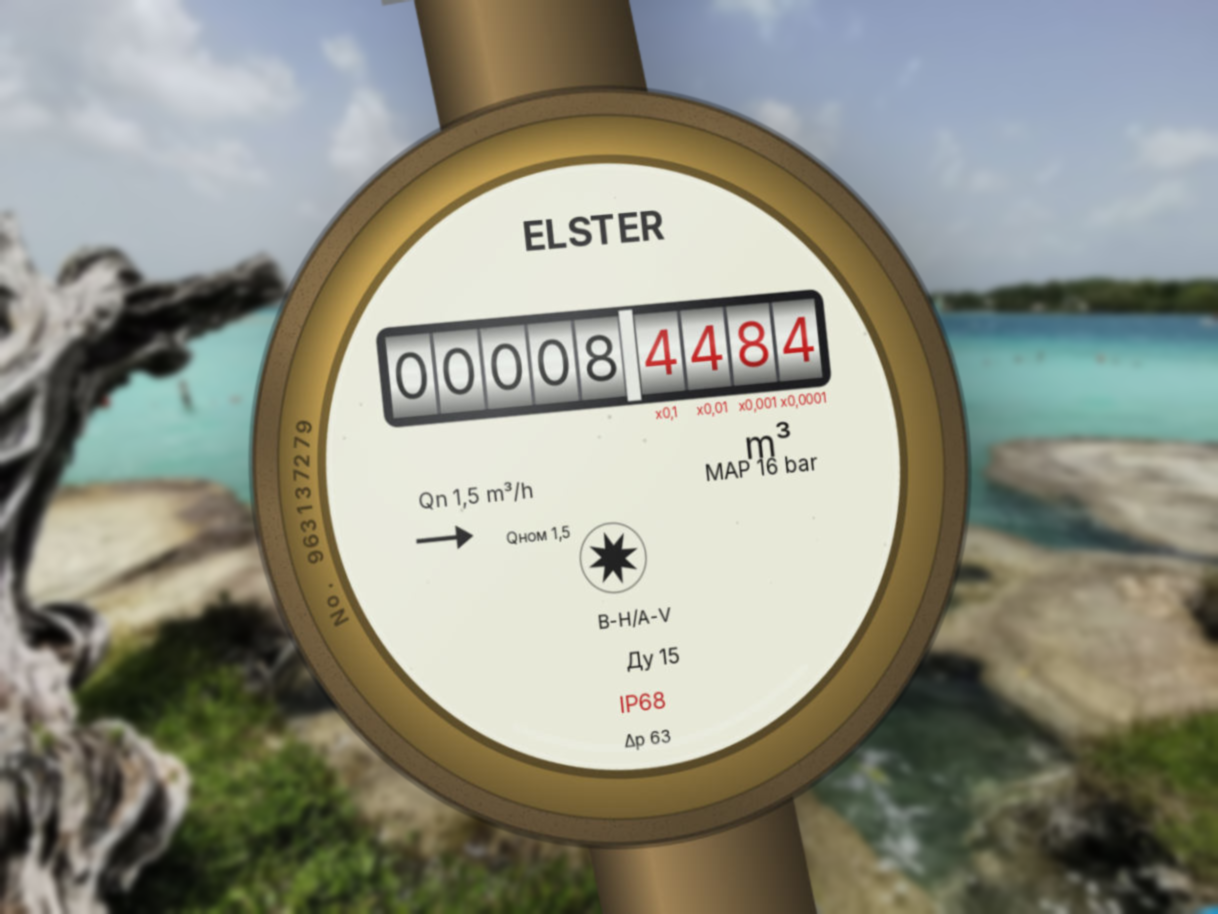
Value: 8.4484 (m³)
